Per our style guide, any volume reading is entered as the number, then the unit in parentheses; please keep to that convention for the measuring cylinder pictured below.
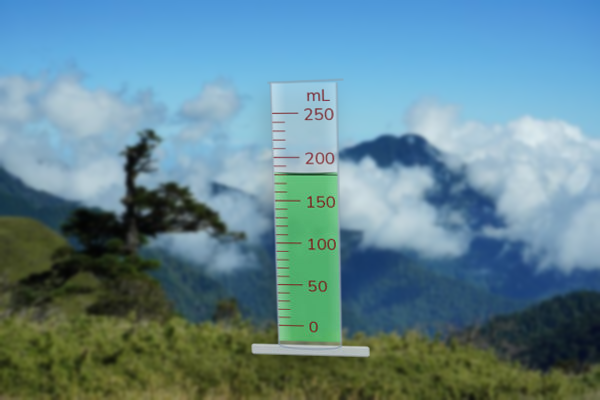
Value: 180 (mL)
